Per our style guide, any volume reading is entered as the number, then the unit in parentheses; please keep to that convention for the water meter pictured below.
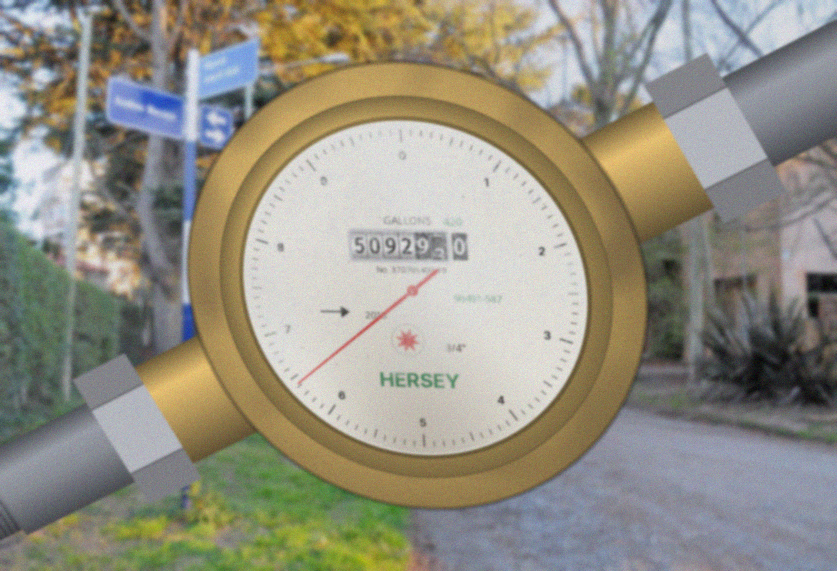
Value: 5092926.4 (gal)
